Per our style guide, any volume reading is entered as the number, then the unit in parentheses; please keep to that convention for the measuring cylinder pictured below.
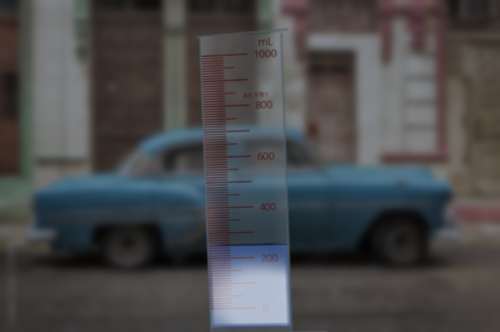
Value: 250 (mL)
